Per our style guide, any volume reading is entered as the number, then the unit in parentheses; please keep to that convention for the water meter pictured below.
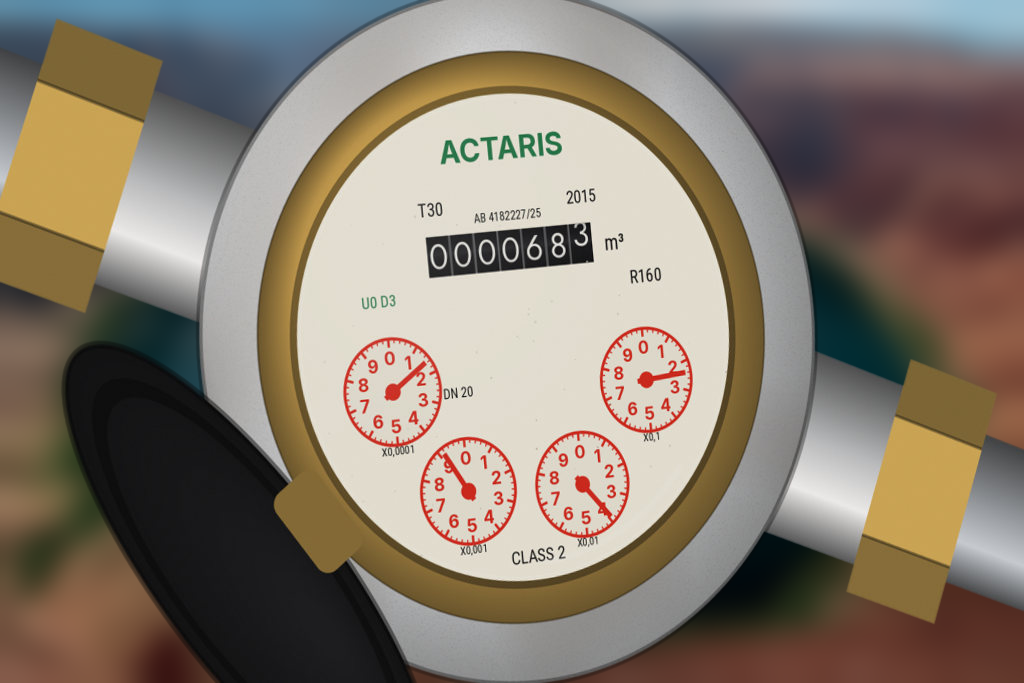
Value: 683.2391 (m³)
